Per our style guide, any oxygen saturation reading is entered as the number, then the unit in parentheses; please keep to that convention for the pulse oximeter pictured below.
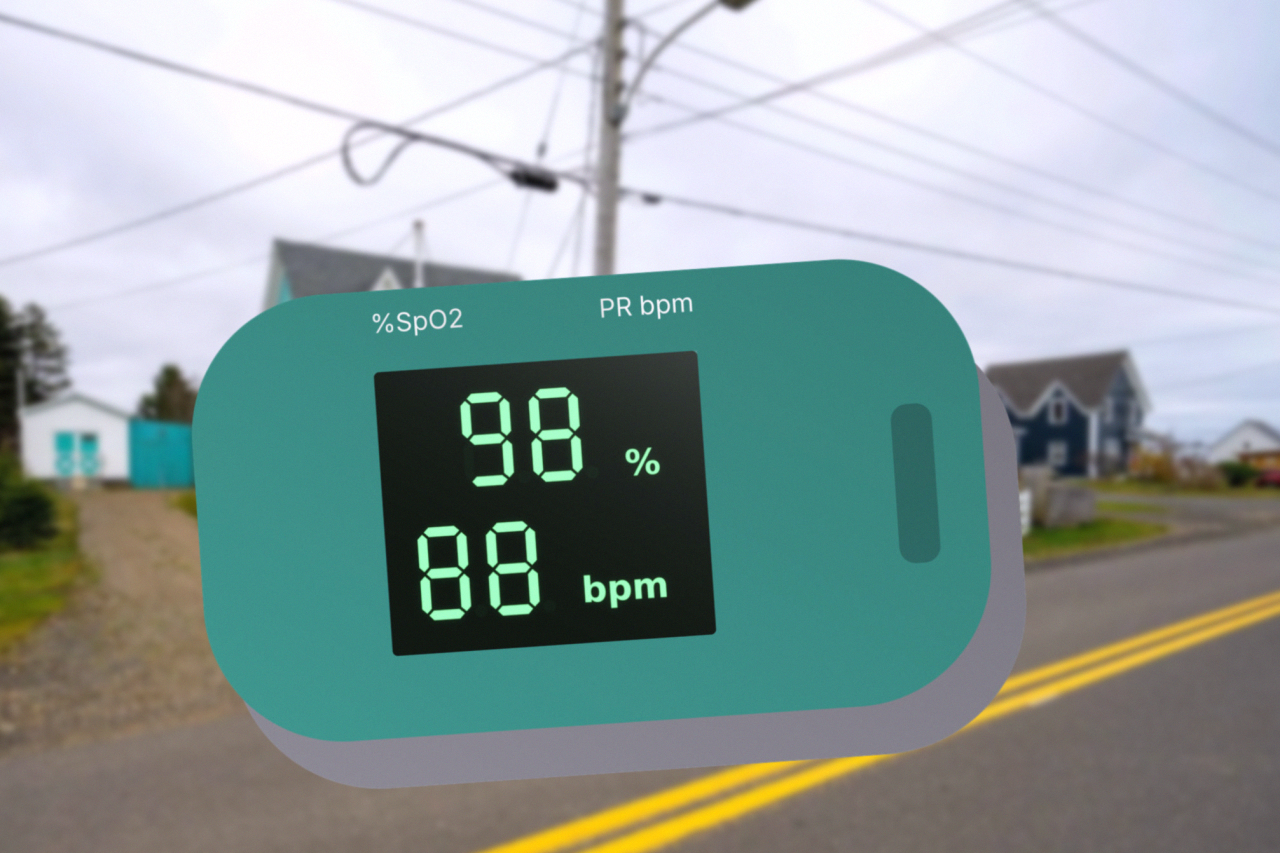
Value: 98 (%)
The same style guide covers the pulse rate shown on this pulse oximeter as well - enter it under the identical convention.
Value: 88 (bpm)
